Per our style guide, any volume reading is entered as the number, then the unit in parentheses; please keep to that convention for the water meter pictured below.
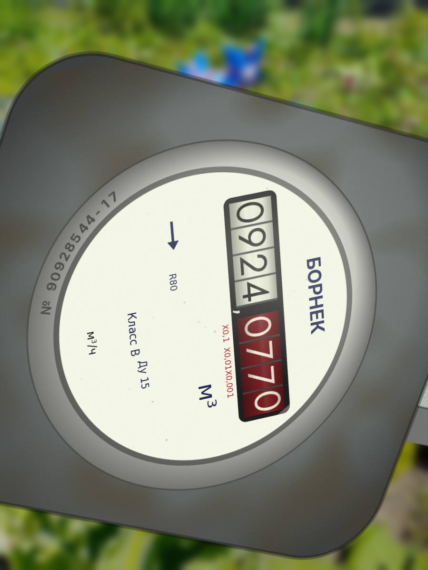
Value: 924.0770 (m³)
